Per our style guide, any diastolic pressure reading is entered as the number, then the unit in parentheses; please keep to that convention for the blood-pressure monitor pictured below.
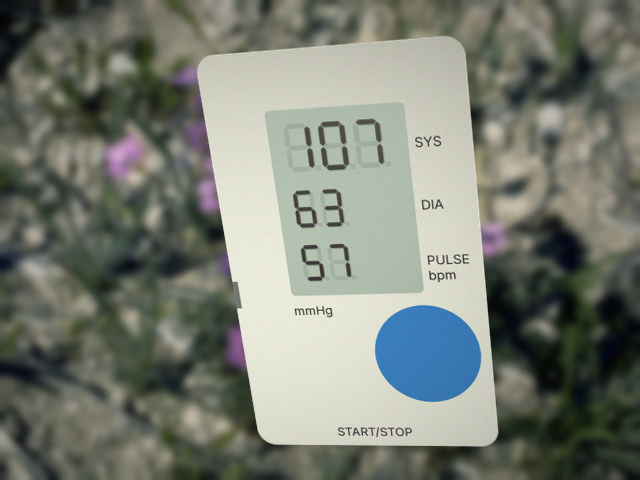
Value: 63 (mmHg)
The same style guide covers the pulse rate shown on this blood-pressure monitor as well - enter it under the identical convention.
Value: 57 (bpm)
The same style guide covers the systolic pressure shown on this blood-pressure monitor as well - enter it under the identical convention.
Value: 107 (mmHg)
